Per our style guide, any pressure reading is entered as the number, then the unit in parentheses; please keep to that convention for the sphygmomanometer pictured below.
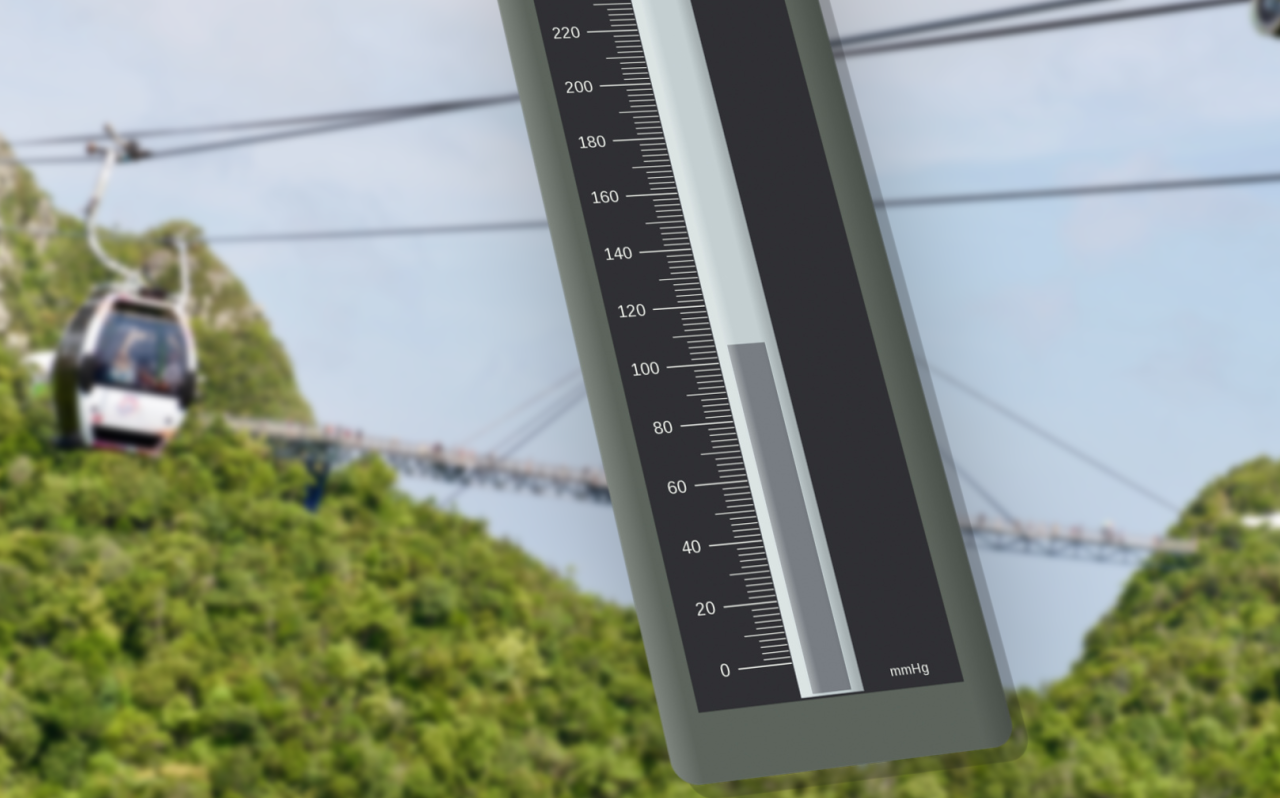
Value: 106 (mmHg)
